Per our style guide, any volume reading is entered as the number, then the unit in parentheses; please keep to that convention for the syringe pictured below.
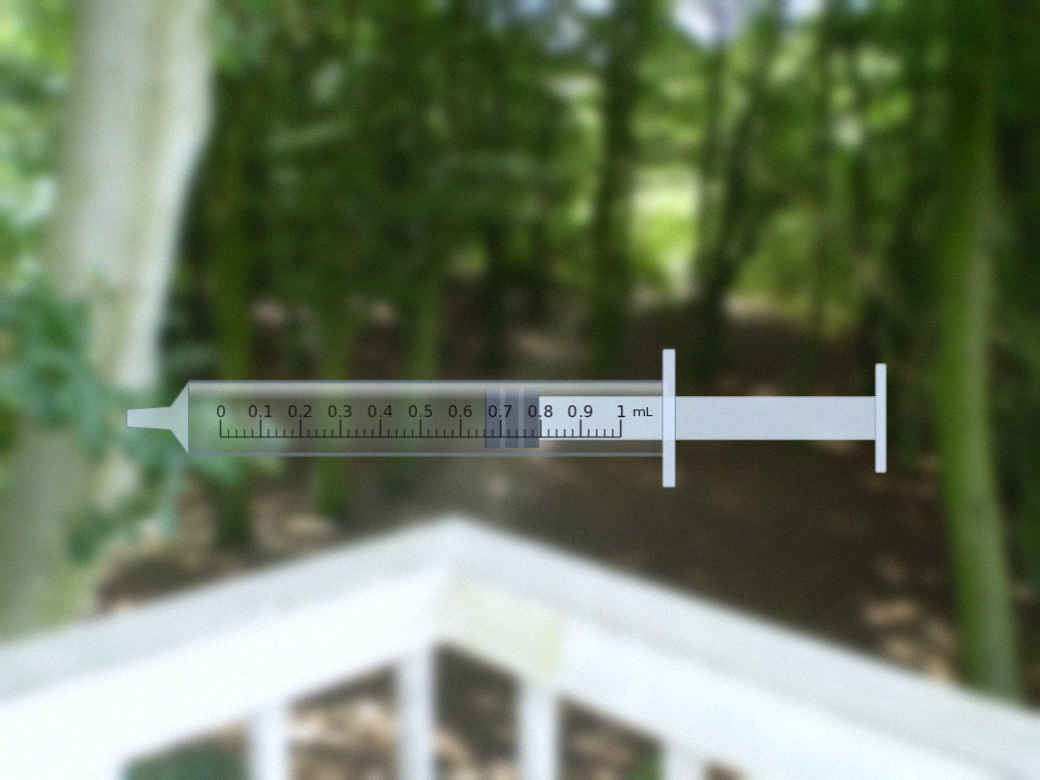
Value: 0.66 (mL)
